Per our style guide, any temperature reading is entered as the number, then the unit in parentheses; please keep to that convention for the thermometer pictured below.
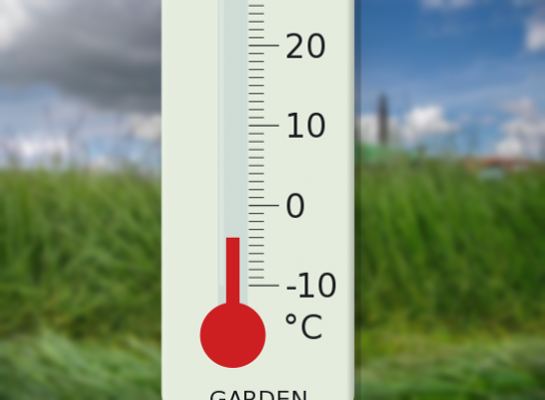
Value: -4 (°C)
